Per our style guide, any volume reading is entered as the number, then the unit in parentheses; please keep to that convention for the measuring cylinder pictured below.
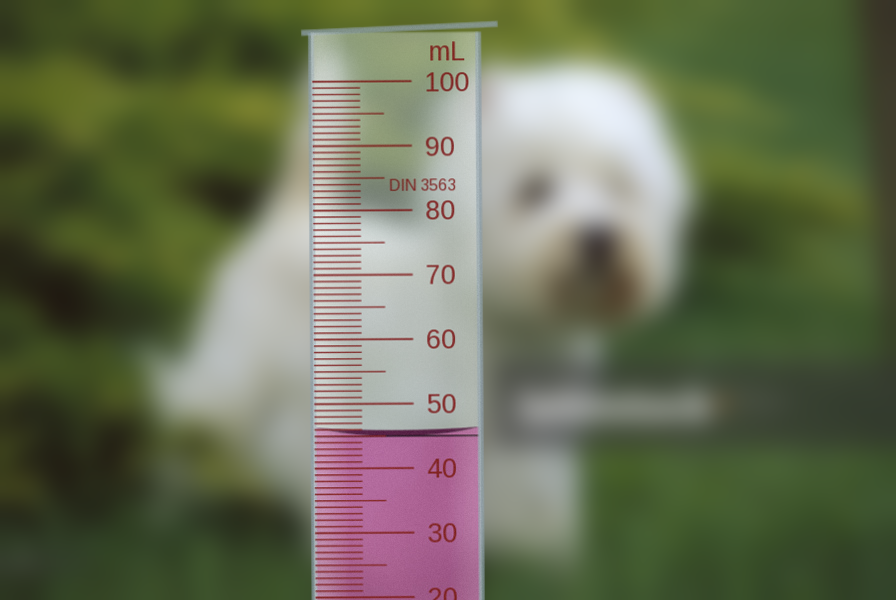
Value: 45 (mL)
